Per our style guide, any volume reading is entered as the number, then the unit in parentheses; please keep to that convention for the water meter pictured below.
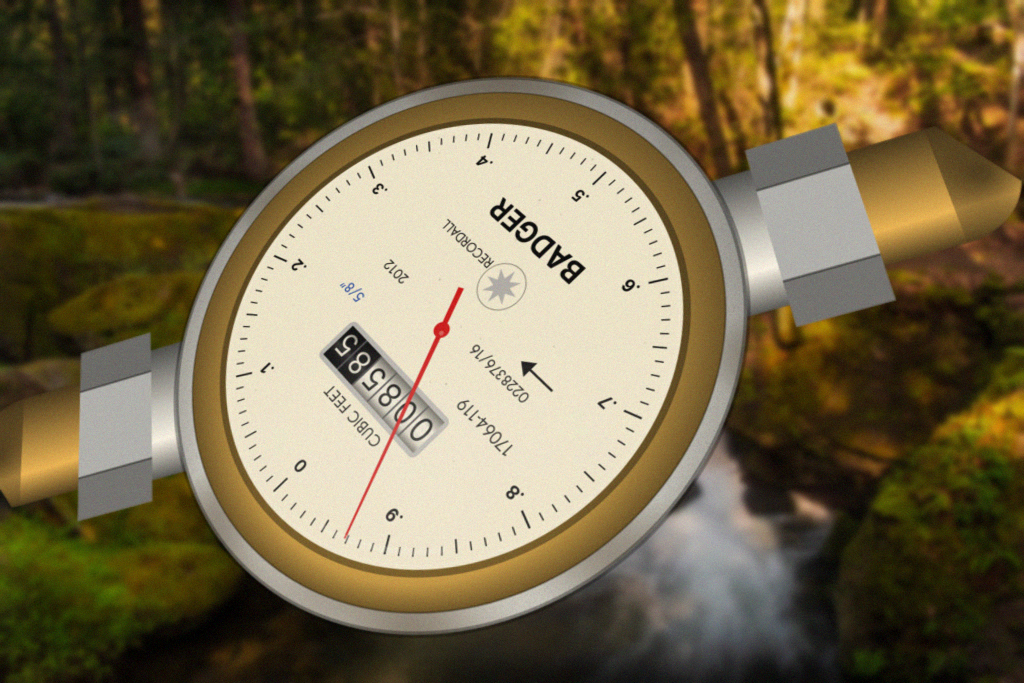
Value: 8584.93 (ft³)
